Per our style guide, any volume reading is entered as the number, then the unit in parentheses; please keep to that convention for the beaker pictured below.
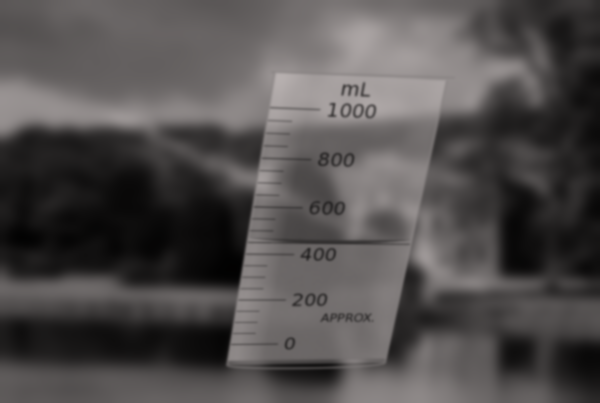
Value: 450 (mL)
